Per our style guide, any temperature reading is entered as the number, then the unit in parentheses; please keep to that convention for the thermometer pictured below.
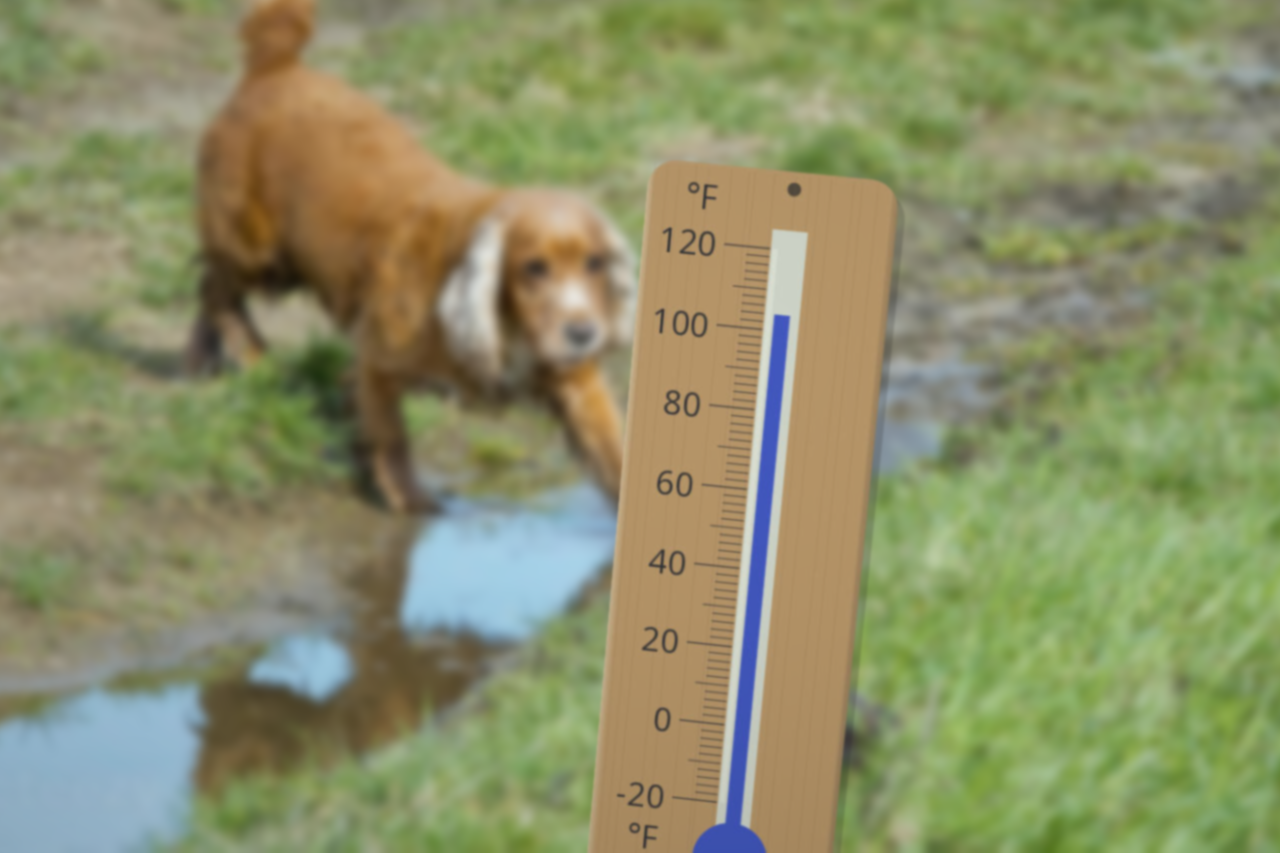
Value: 104 (°F)
